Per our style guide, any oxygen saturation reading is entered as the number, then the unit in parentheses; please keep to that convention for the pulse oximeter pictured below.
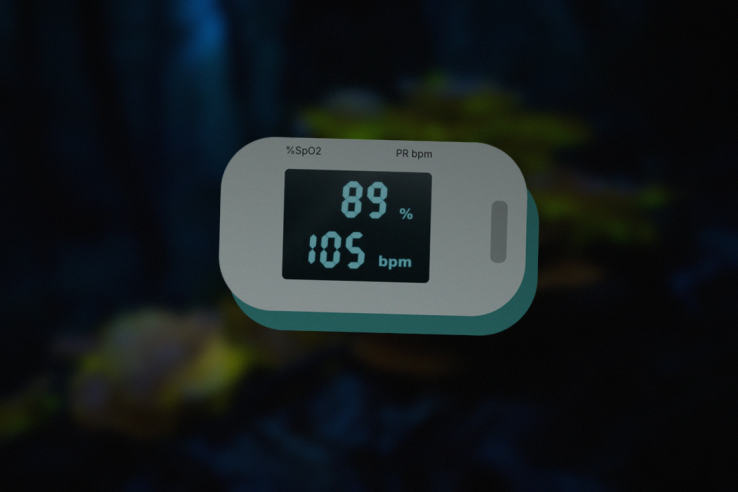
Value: 89 (%)
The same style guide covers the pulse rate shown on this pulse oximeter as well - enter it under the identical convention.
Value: 105 (bpm)
